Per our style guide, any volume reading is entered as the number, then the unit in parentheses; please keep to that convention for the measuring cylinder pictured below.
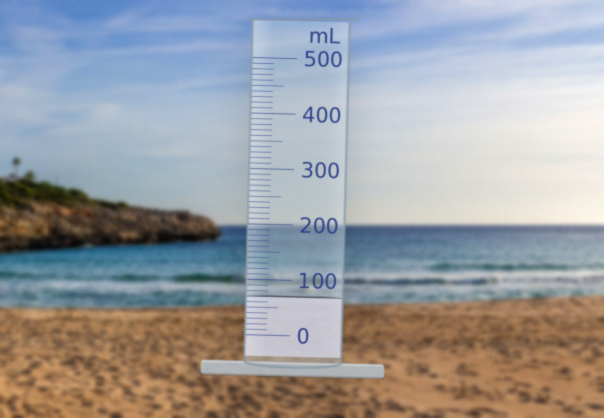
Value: 70 (mL)
